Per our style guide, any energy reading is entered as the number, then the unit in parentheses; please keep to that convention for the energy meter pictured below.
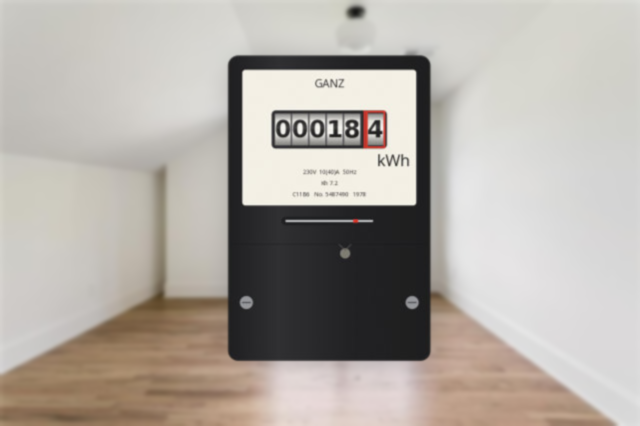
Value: 18.4 (kWh)
